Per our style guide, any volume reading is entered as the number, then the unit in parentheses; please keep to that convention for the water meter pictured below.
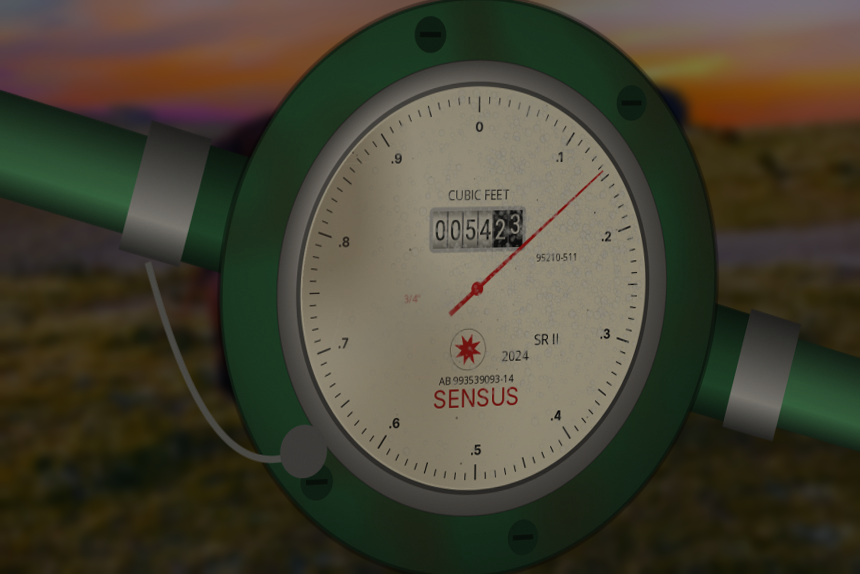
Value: 5423.14 (ft³)
